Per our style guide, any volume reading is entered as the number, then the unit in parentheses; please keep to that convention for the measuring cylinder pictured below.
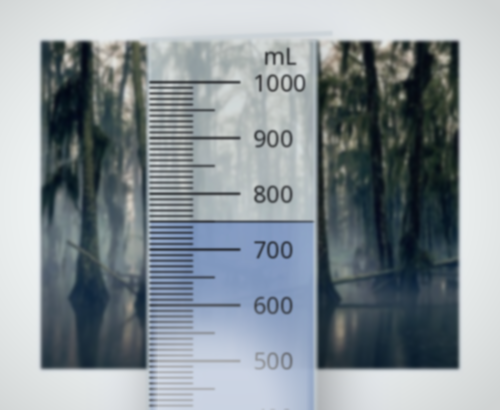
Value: 750 (mL)
